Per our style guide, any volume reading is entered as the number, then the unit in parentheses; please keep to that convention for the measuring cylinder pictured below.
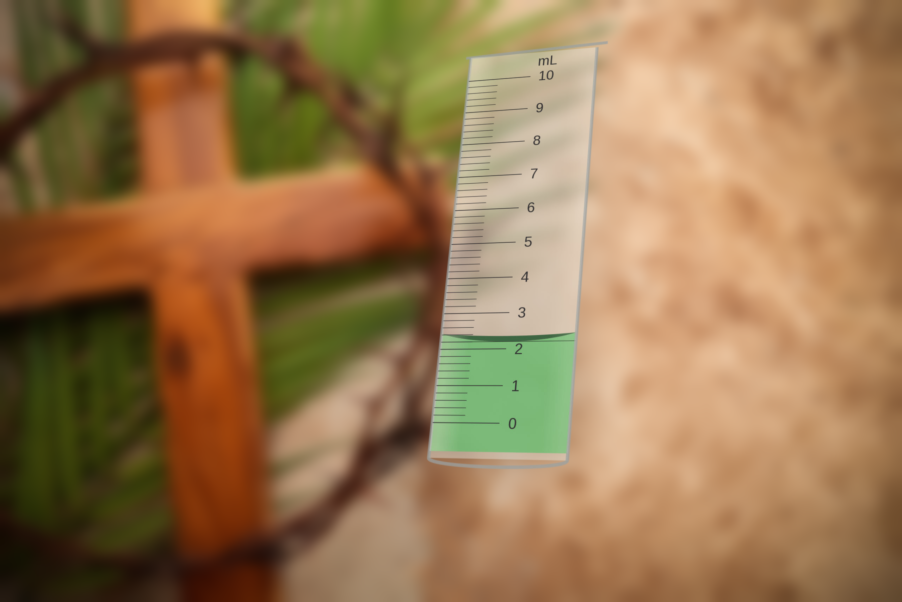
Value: 2.2 (mL)
